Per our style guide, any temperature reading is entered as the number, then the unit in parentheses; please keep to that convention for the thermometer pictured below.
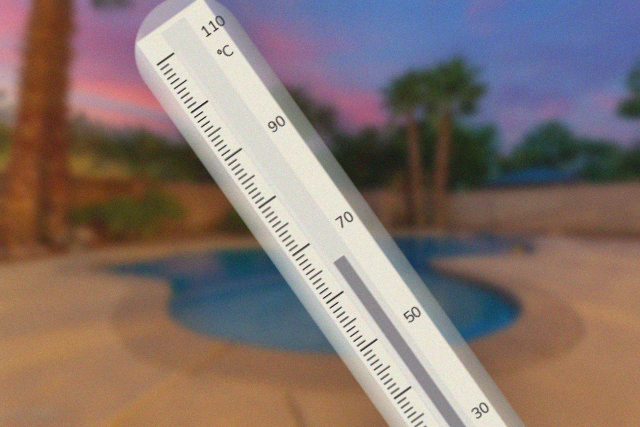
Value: 65 (°C)
